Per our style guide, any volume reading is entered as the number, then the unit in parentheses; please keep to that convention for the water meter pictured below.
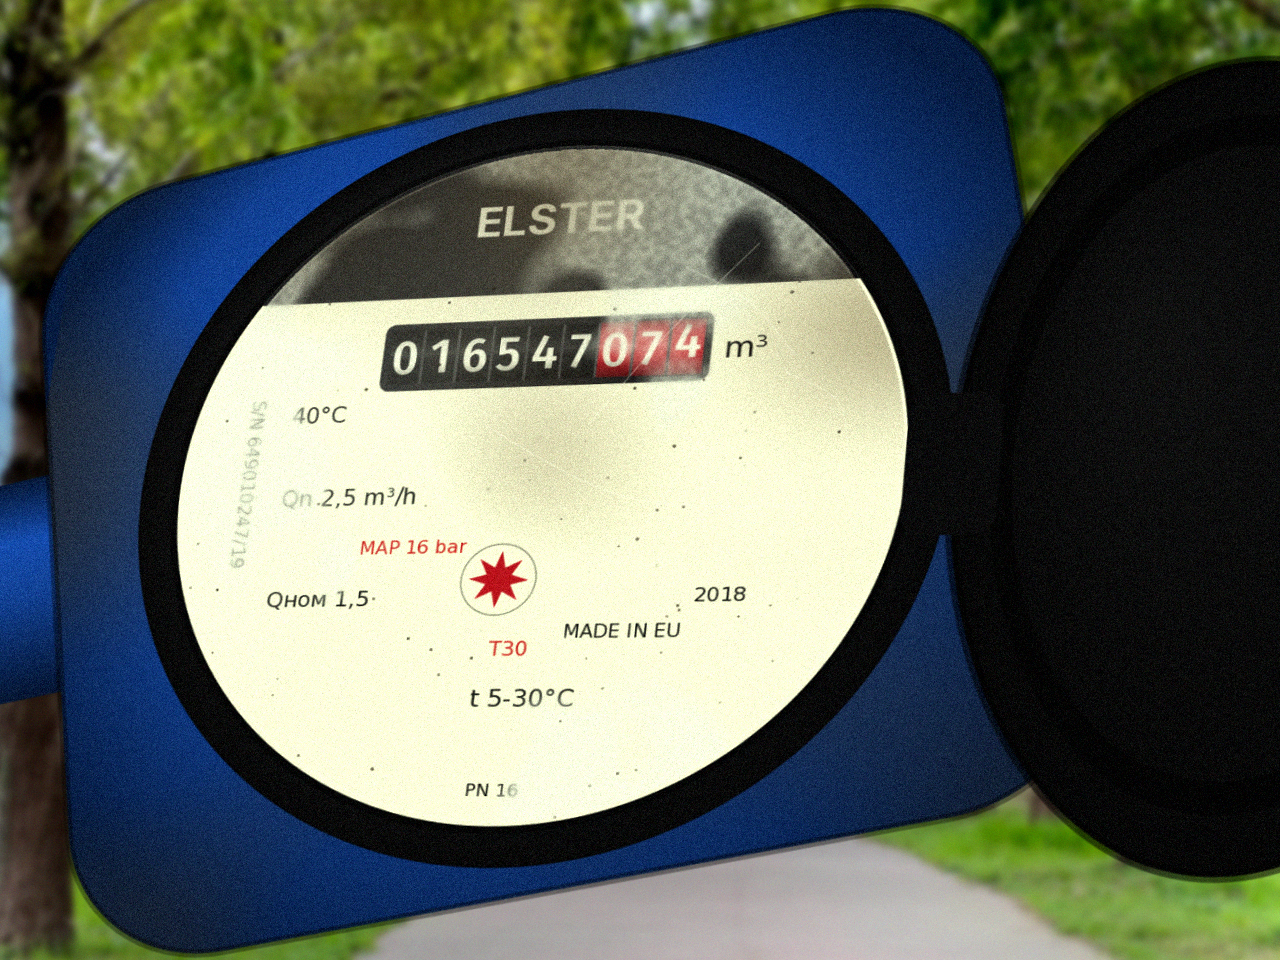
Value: 16547.074 (m³)
